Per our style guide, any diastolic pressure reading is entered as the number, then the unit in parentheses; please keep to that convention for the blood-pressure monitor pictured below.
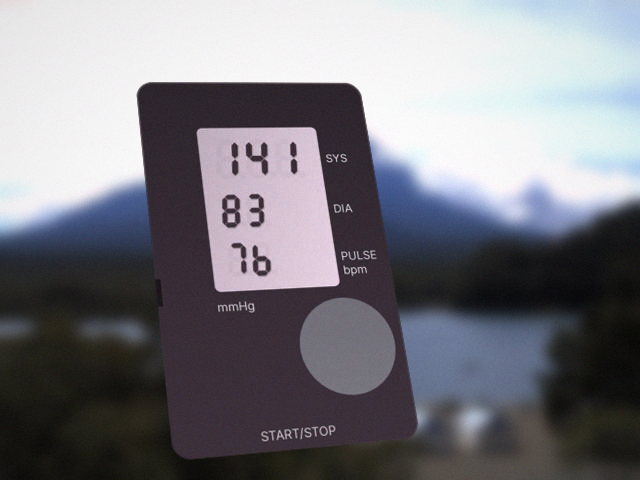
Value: 83 (mmHg)
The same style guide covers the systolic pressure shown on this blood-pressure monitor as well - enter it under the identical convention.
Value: 141 (mmHg)
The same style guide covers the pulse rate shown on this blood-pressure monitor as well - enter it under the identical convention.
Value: 76 (bpm)
